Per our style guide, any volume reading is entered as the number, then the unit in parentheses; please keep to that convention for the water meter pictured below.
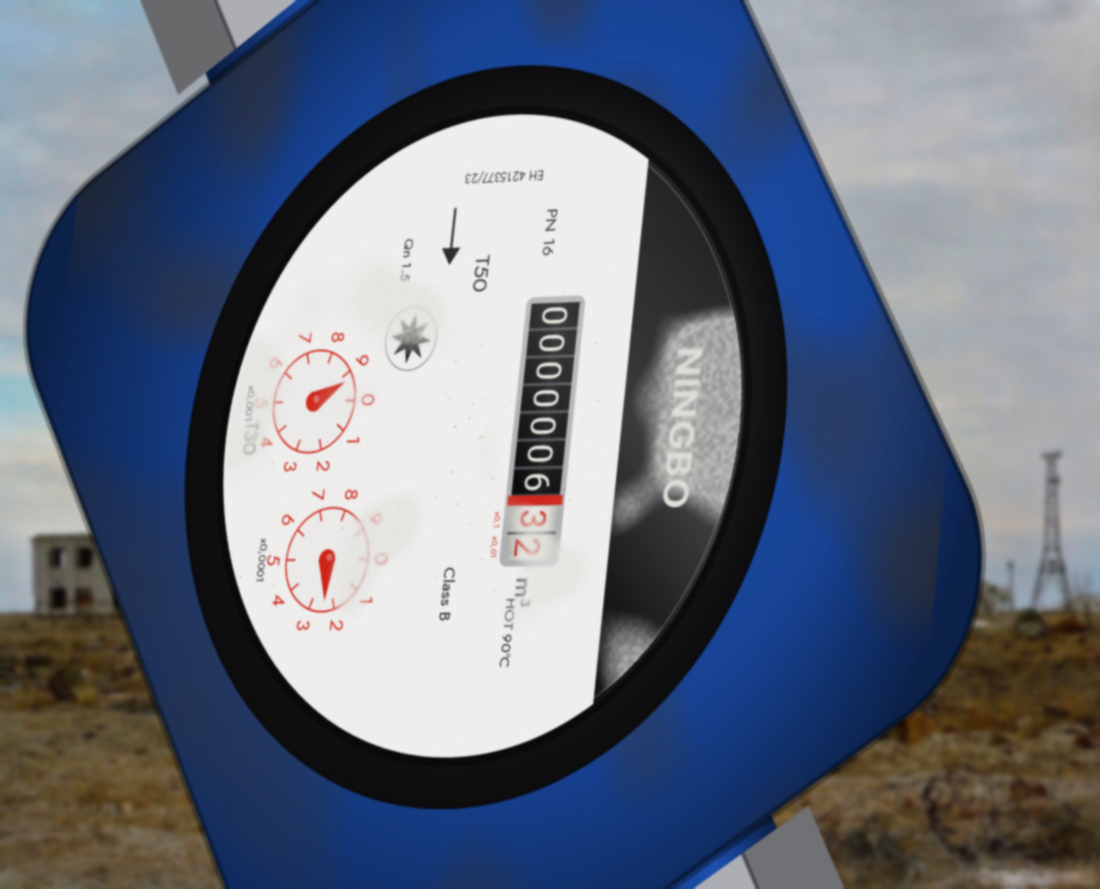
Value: 6.3192 (m³)
